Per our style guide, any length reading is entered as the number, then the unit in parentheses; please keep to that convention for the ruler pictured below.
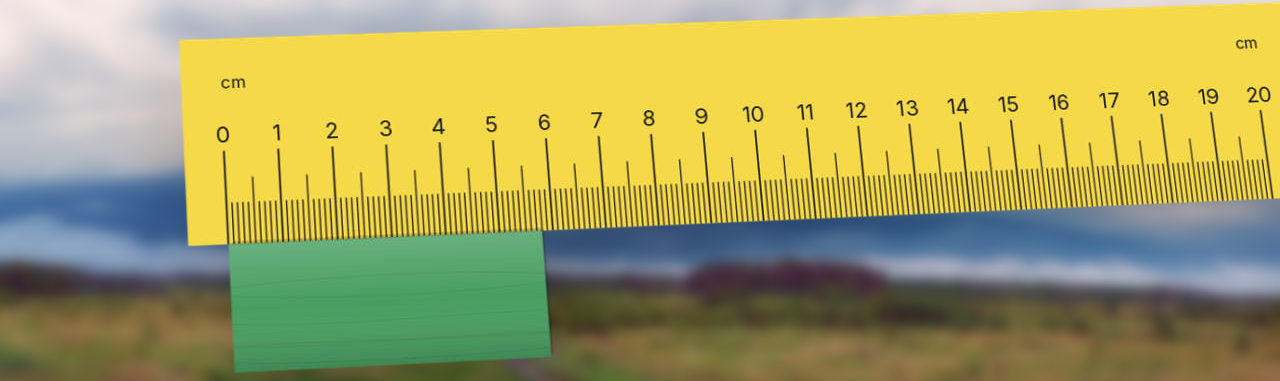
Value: 5.8 (cm)
